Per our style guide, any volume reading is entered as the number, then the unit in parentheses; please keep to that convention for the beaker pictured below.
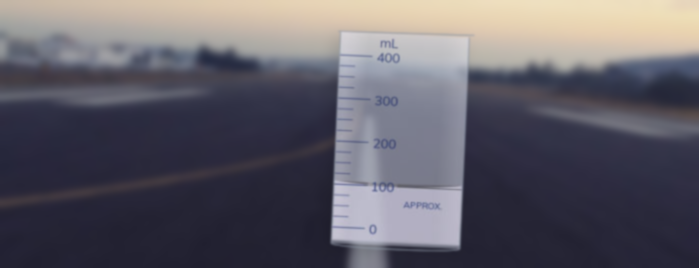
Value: 100 (mL)
